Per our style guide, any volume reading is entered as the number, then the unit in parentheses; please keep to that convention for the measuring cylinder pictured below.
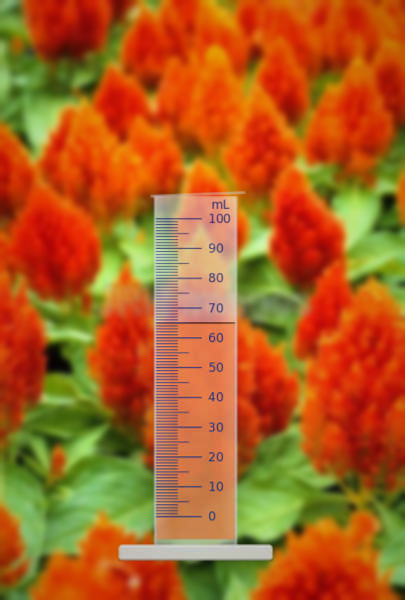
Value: 65 (mL)
